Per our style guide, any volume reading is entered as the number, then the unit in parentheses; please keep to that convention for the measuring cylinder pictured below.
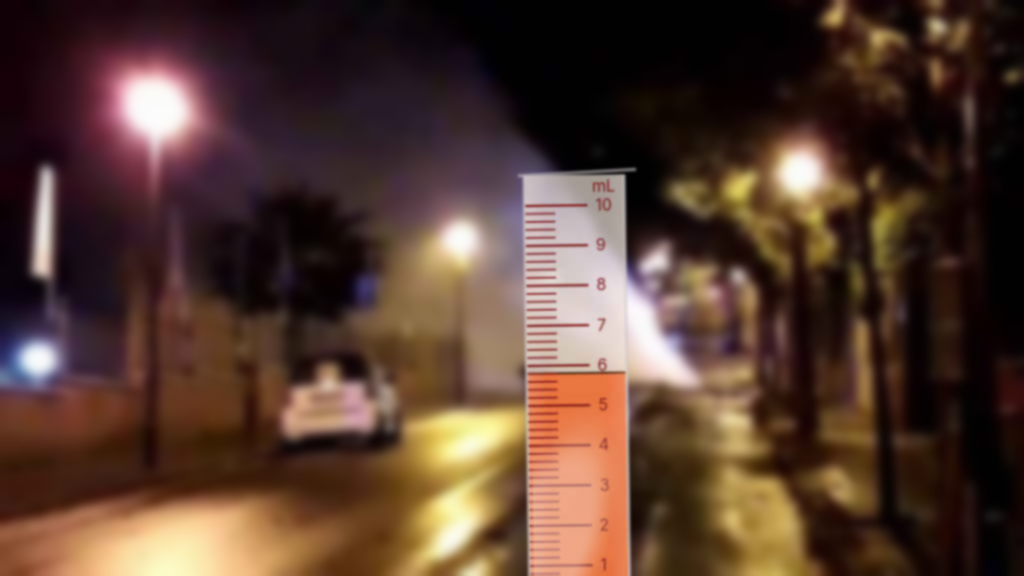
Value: 5.8 (mL)
